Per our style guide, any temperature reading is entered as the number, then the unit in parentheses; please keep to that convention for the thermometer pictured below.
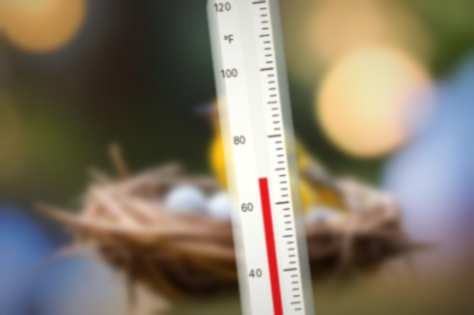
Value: 68 (°F)
